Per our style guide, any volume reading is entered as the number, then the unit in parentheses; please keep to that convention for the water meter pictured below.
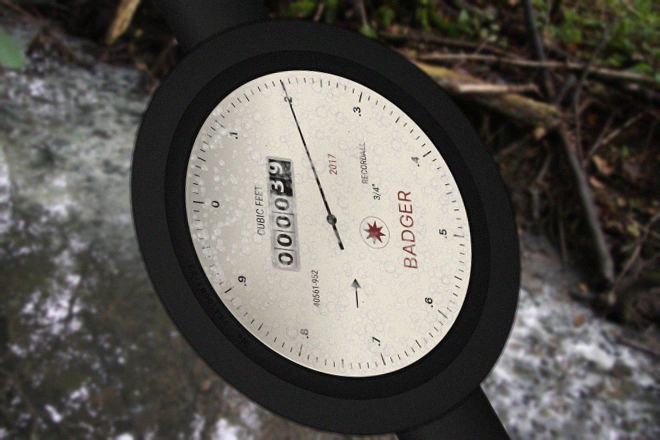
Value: 39.20 (ft³)
